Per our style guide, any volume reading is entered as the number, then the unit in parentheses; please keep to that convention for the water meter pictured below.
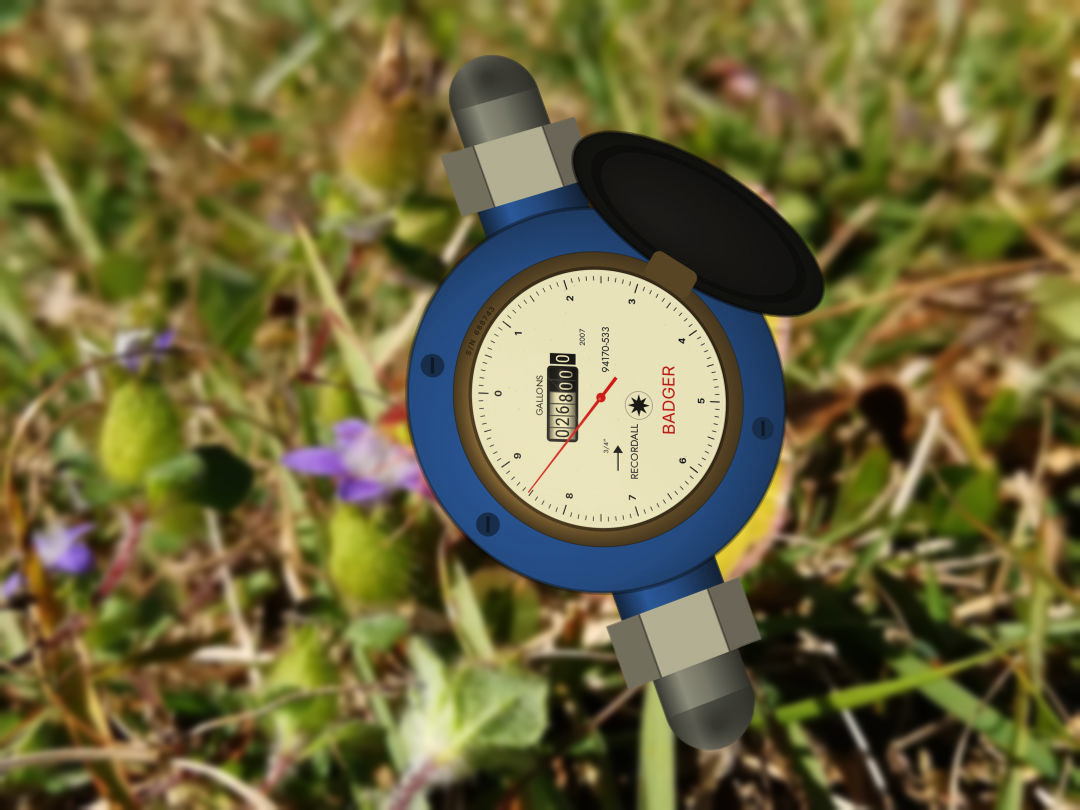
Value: 267998.5 (gal)
